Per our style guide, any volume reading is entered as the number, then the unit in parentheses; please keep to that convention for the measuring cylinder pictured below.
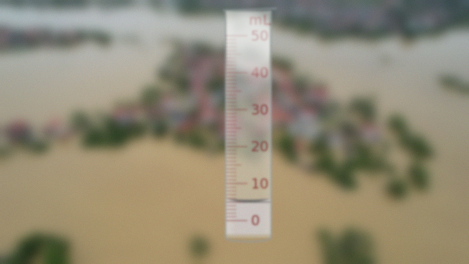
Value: 5 (mL)
